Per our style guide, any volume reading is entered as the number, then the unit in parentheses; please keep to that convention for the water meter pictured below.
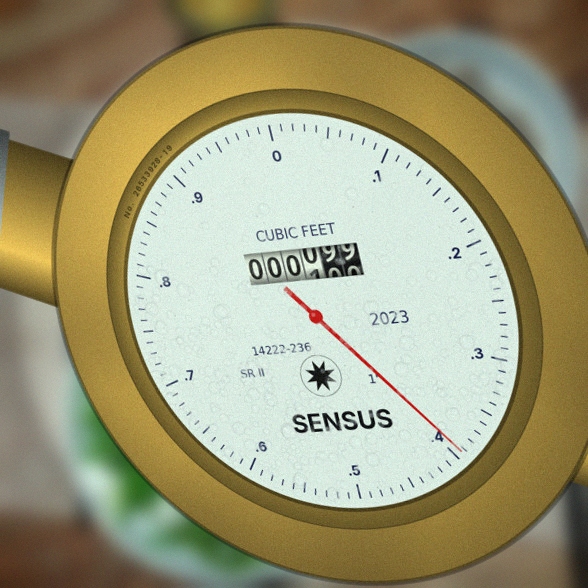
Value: 99.39 (ft³)
